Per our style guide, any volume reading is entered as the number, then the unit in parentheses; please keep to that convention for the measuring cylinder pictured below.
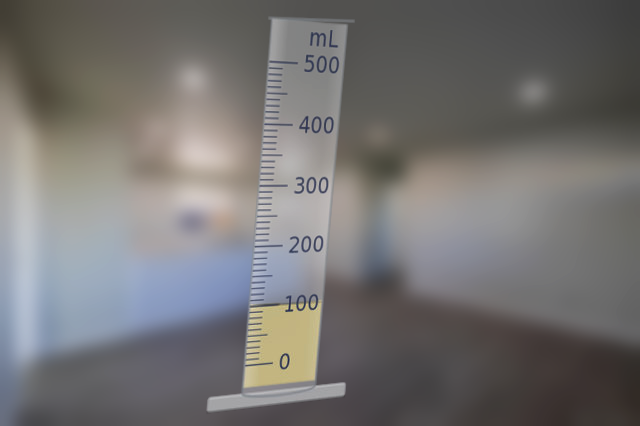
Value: 100 (mL)
